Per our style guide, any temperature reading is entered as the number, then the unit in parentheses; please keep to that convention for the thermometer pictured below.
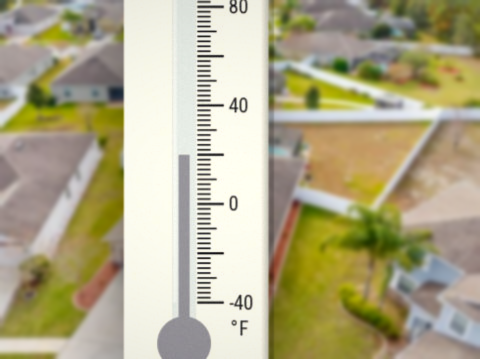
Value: 20 (°F)
